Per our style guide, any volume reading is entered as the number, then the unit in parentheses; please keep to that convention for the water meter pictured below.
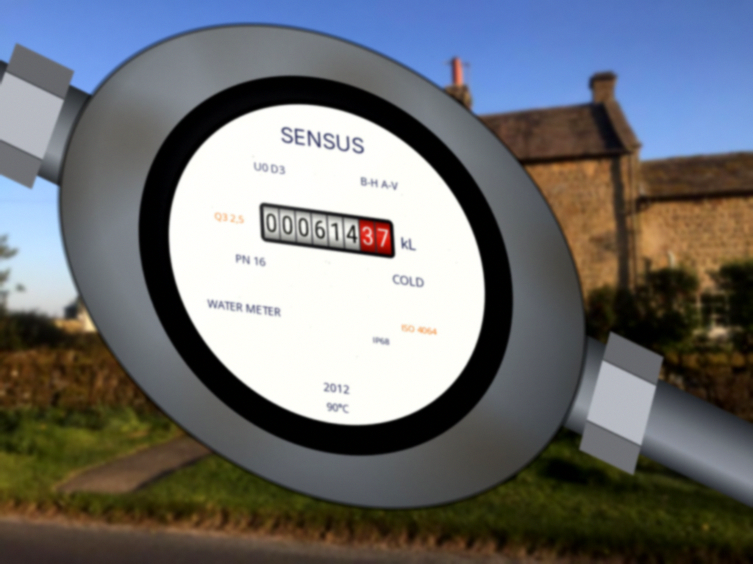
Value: 614.37 (kL)
